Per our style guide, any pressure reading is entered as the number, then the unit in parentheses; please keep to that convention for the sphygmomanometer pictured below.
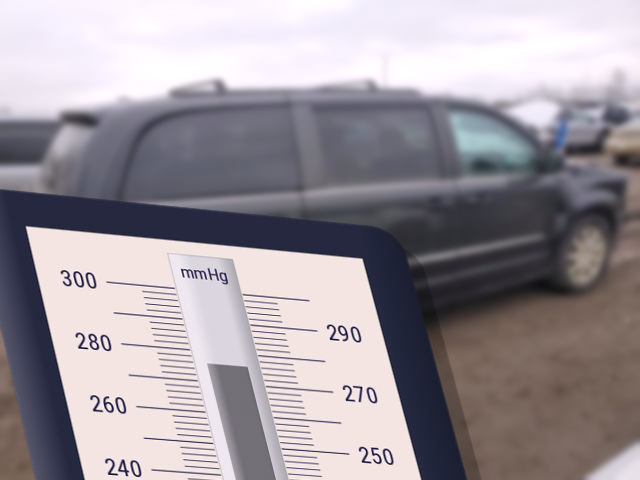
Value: 276 (mmHg)
